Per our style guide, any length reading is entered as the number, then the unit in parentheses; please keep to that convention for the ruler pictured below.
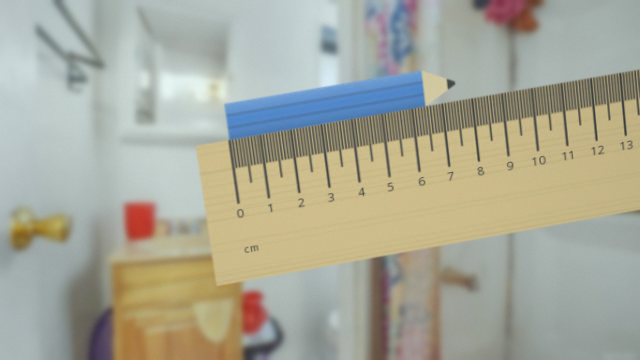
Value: 7.5 (cm)
